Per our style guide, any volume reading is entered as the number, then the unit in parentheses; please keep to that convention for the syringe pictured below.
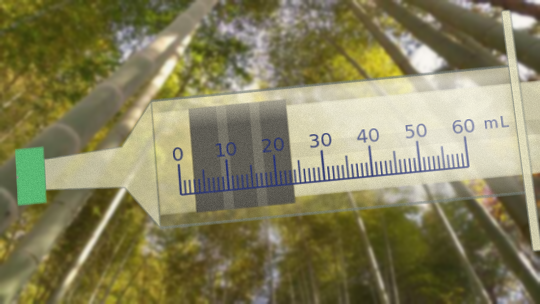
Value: 3 (mL)
